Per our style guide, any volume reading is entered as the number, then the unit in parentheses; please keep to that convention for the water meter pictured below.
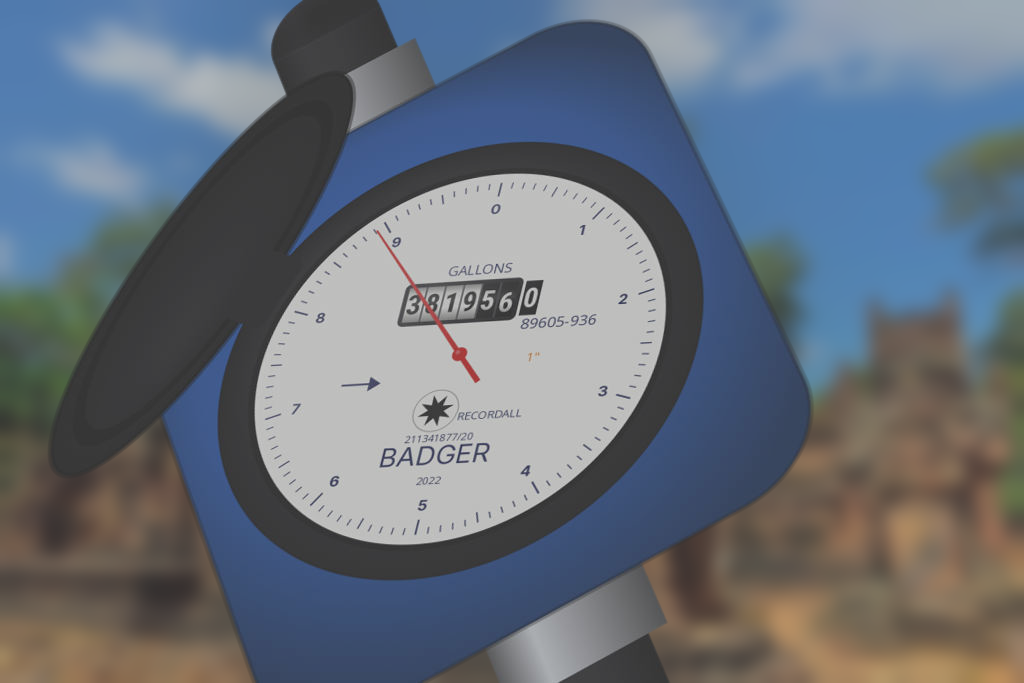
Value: 3819558.9 (gal)
